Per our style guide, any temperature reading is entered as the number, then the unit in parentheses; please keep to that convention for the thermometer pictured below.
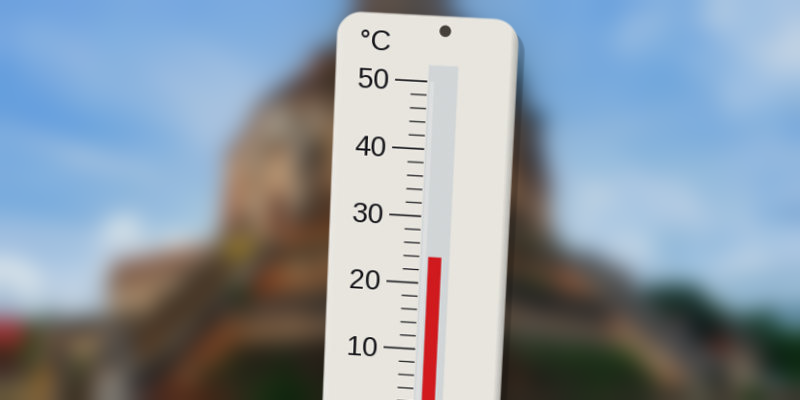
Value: 24 (°C)
